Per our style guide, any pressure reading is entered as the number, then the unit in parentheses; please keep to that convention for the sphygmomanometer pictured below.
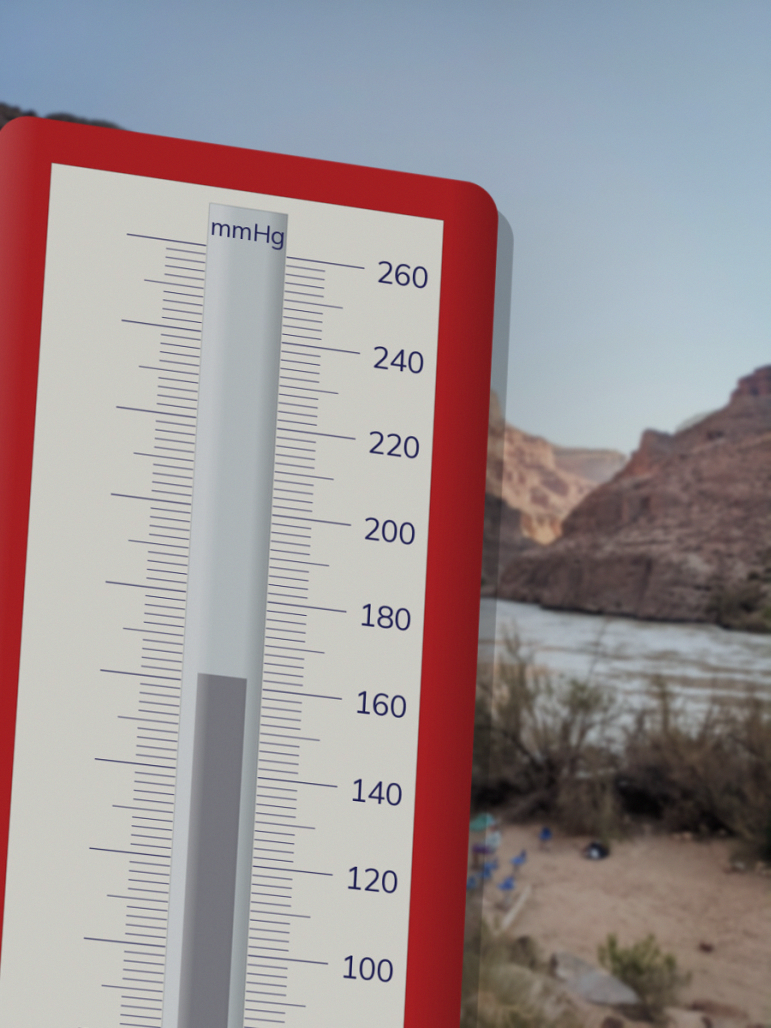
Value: 162 (mmHg)
